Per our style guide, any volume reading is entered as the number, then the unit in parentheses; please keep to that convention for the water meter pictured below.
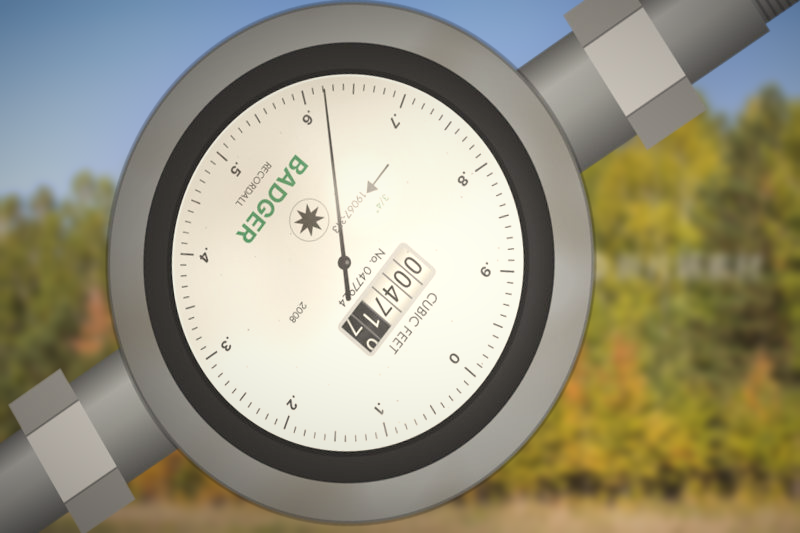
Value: 4716.62 (ft³)
